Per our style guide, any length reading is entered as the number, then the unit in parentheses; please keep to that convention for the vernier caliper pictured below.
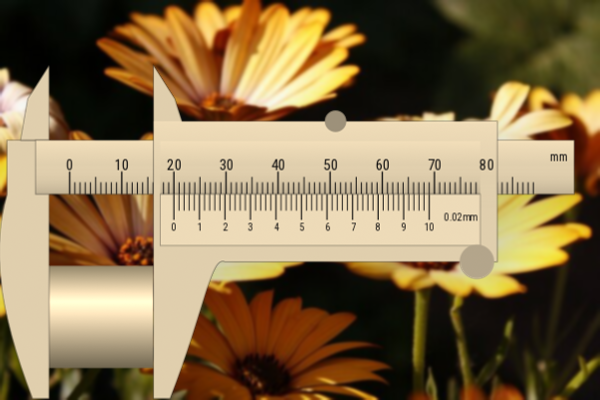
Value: 20.0 (mm)
